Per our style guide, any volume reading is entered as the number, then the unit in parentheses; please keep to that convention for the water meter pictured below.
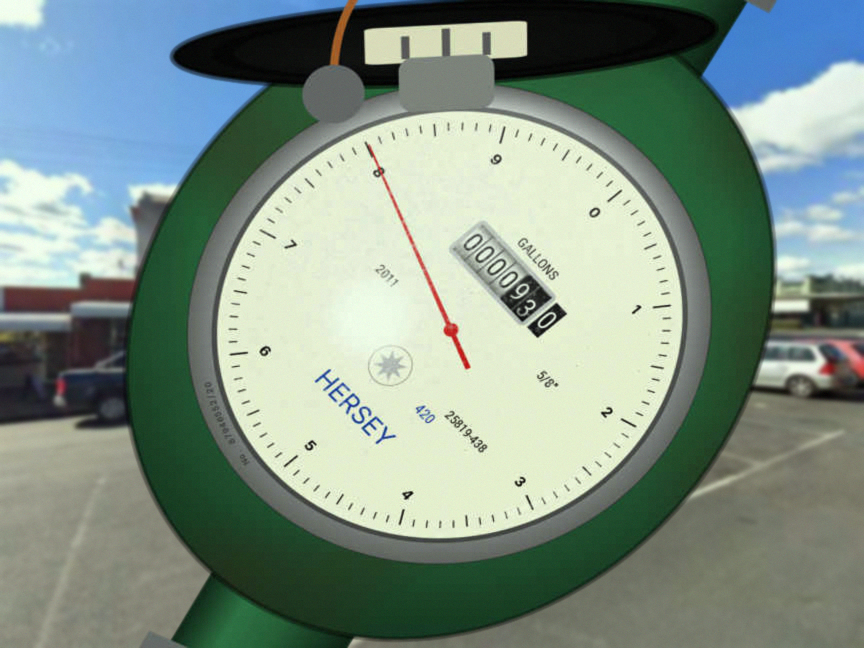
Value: 928.0 (gal)
